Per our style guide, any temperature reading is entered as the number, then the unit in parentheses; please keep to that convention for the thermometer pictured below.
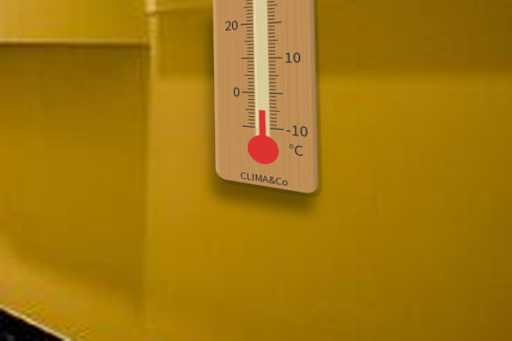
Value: -5 (°C)
